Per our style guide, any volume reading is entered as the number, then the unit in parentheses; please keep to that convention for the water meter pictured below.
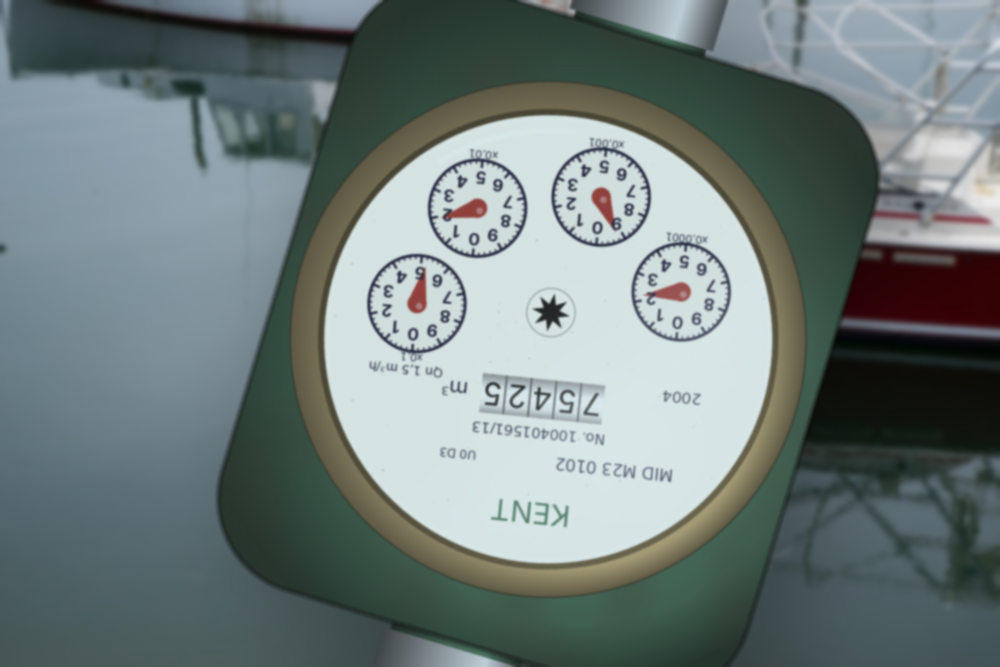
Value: 75425.5192 (m³)
